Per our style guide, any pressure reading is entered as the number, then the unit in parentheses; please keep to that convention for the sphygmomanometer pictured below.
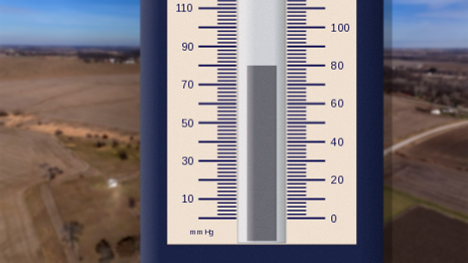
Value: 80 (mmHg)
